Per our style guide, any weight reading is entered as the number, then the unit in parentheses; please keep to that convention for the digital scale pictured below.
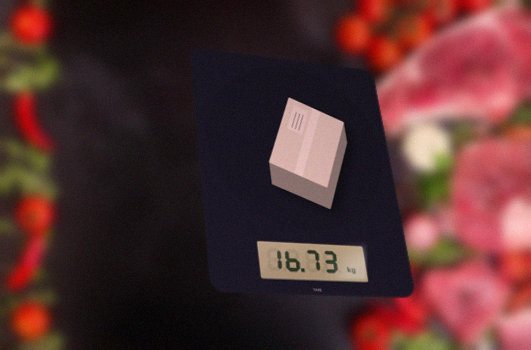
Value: 16.73 (kg)
